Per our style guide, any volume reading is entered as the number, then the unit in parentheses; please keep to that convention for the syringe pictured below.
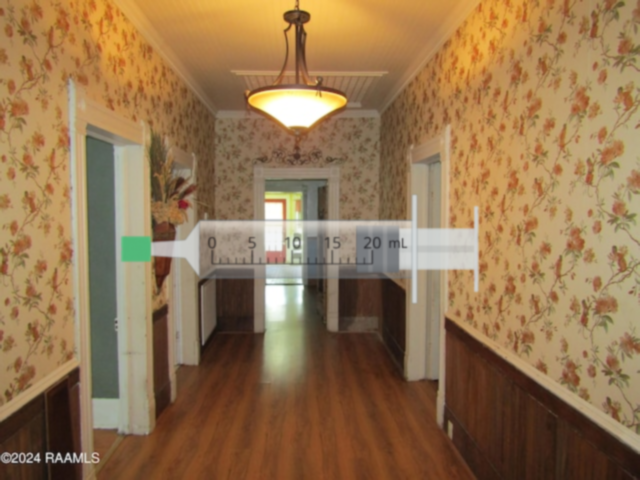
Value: 18 (mL)
